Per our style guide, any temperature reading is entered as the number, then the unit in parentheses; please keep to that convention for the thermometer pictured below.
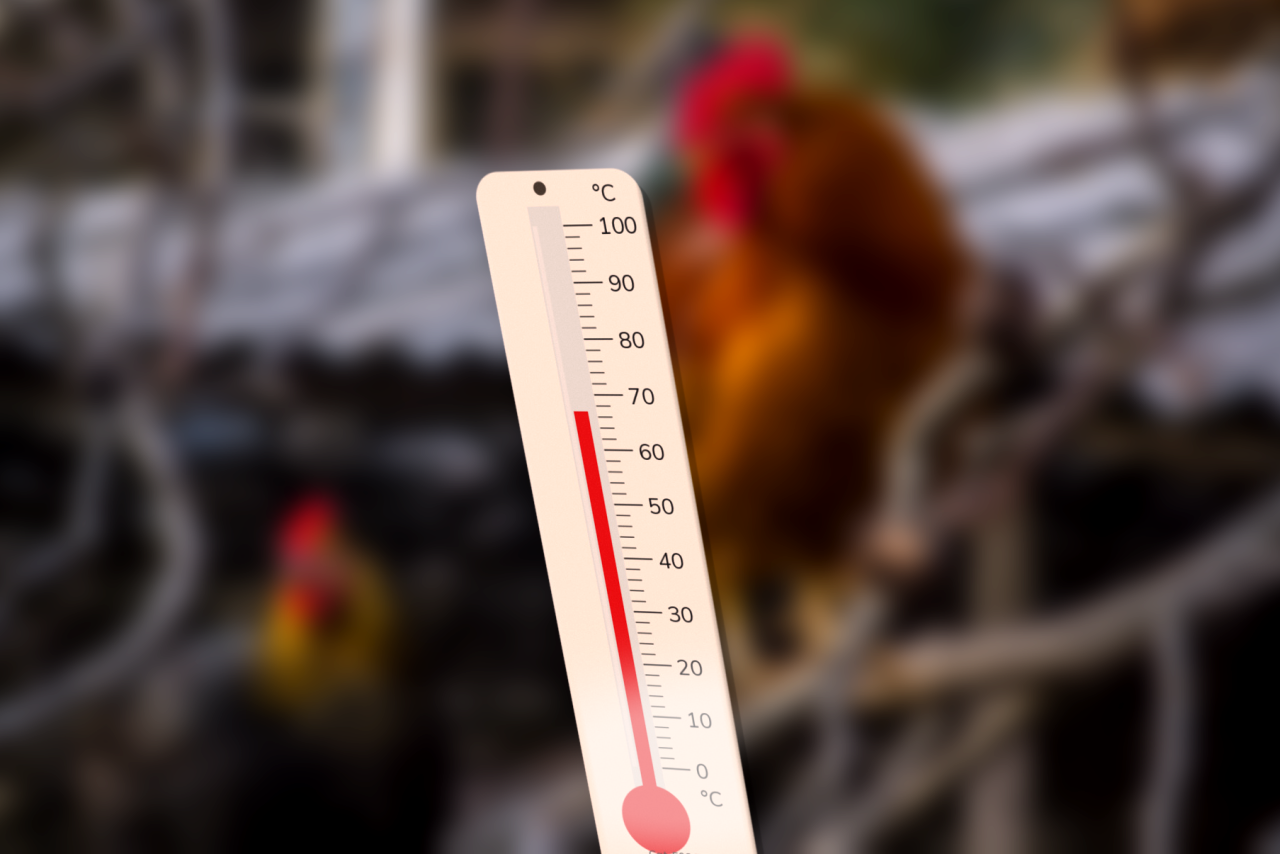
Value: 67 (°C)
